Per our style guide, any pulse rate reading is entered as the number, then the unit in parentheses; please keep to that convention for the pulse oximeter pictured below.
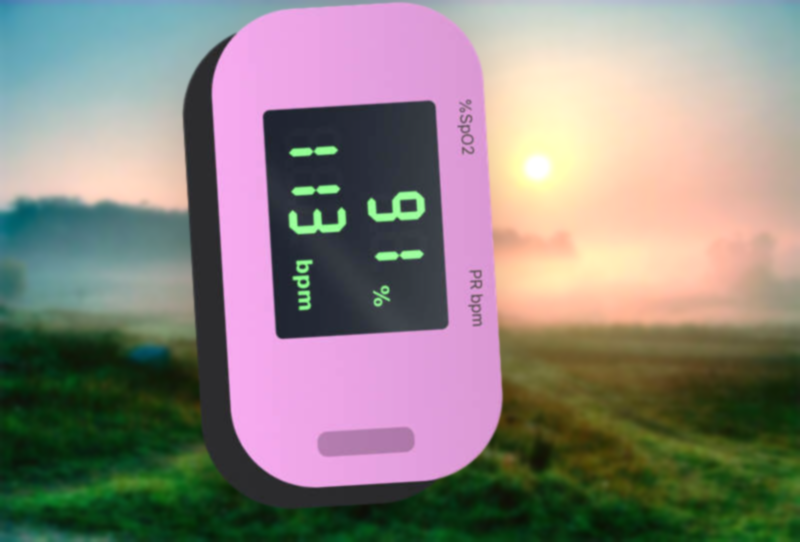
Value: 113 (bpm)
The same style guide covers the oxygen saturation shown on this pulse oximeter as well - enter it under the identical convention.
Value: 91 (%)
